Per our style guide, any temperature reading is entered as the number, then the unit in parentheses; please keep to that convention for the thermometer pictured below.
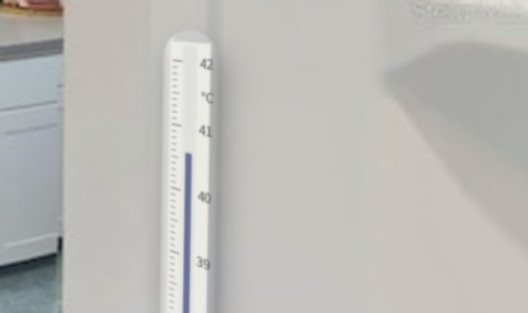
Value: 40.6 (°C)
